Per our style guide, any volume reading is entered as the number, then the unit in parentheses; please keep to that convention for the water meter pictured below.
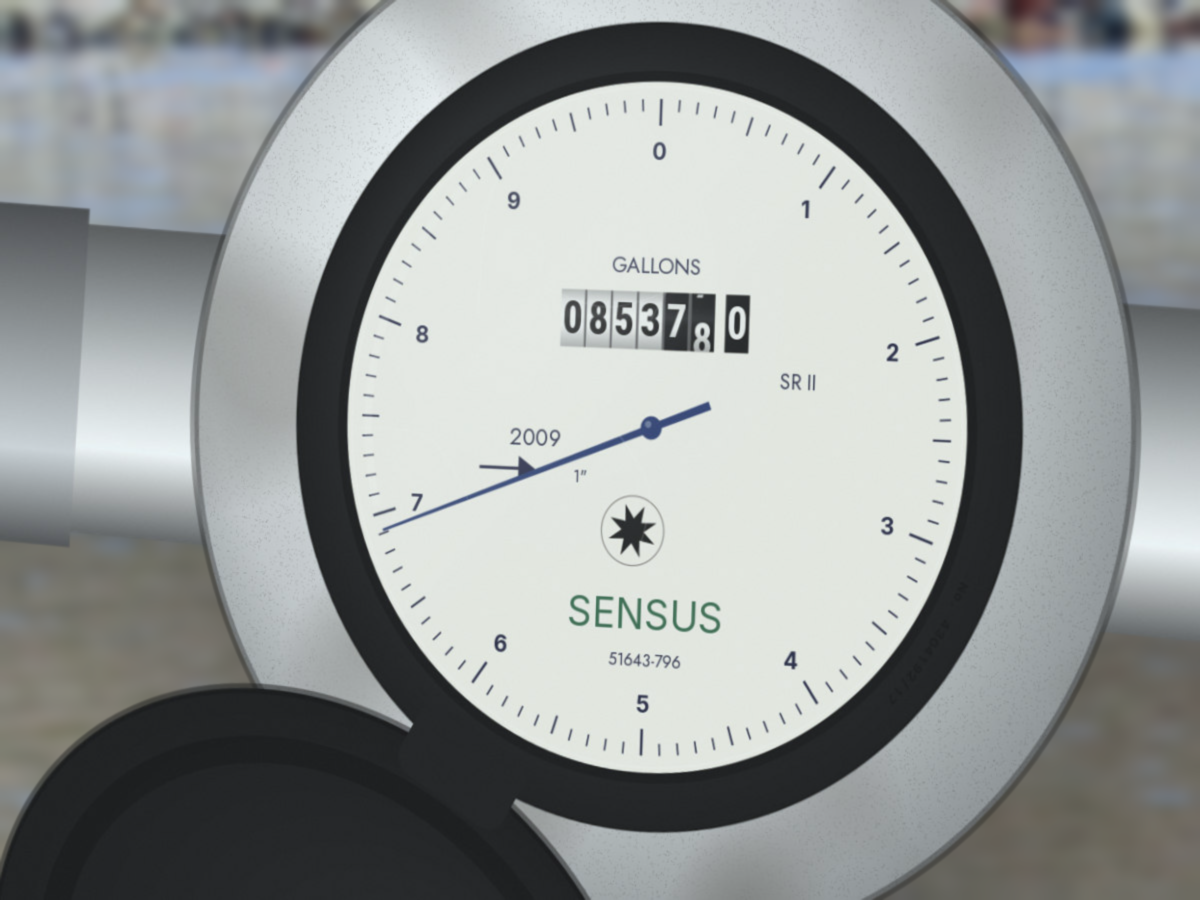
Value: 853776.9 (gal)
